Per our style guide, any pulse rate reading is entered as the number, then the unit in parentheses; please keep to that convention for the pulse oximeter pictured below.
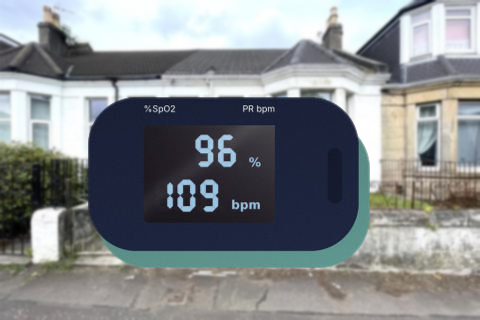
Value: 109 (bpm)
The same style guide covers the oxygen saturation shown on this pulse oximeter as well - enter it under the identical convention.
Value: 96 (%)
